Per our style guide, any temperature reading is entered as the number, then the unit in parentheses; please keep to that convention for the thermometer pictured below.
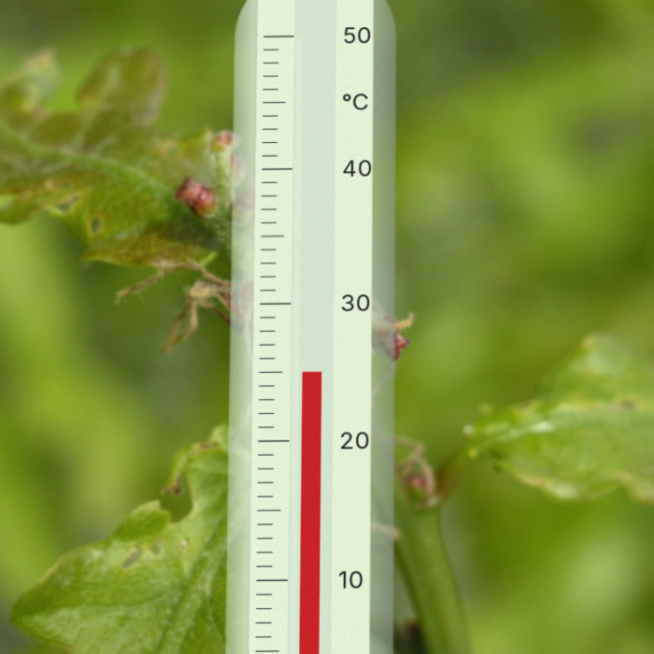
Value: 25 (°C)
